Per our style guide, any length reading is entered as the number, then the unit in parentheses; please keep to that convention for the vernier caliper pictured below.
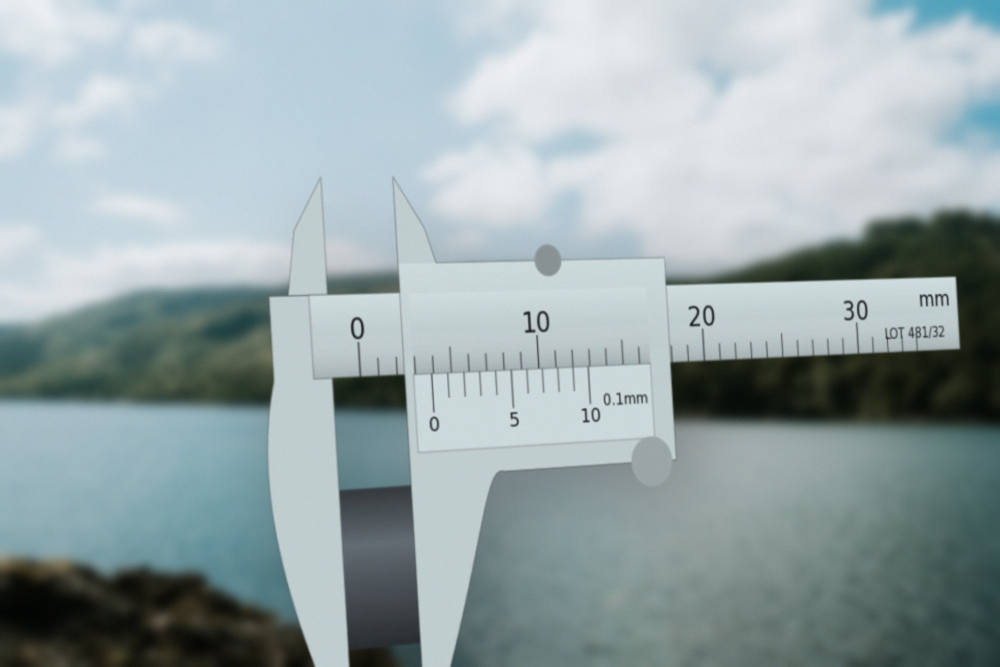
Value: 3.9 (mm)
